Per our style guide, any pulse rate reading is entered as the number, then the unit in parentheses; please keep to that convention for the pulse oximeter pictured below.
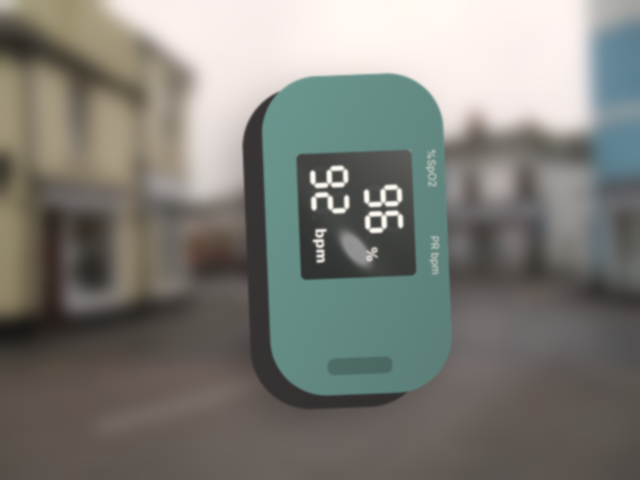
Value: 92 (bpm)
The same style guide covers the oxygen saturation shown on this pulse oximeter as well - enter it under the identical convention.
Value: 96 (%)
